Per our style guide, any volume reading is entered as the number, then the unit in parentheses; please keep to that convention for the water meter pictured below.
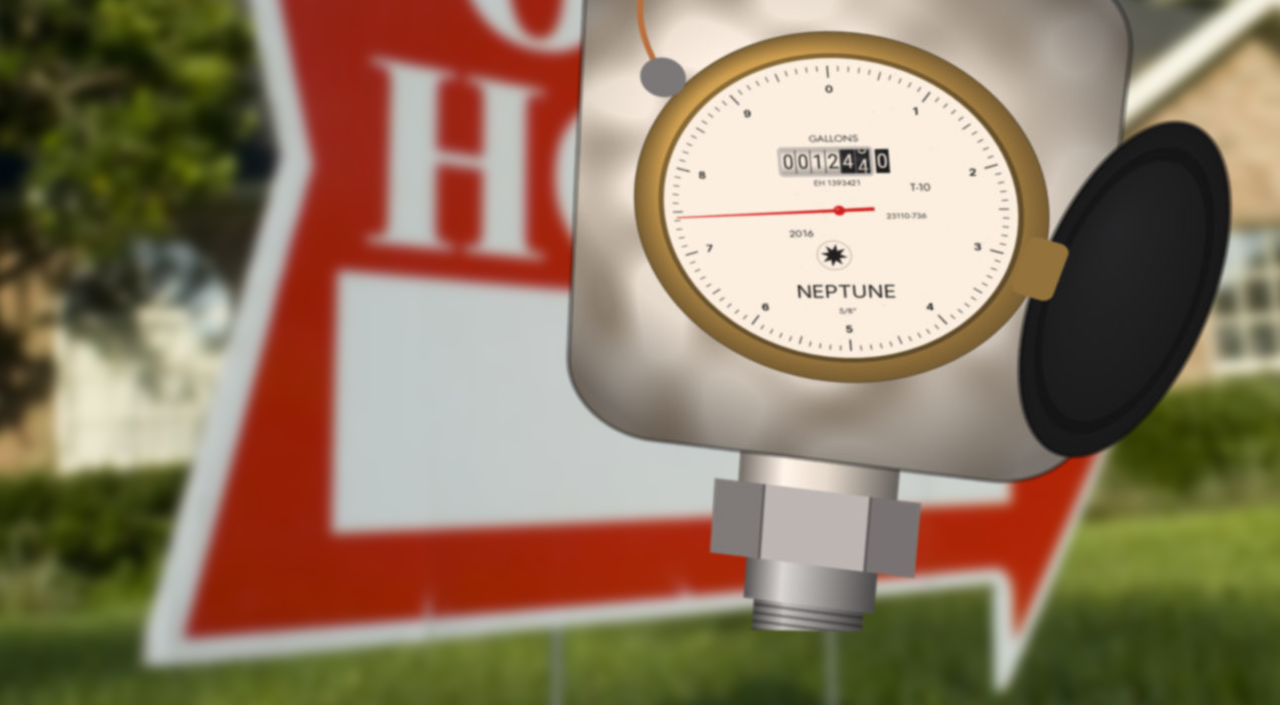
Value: 12437.4 (gal)
